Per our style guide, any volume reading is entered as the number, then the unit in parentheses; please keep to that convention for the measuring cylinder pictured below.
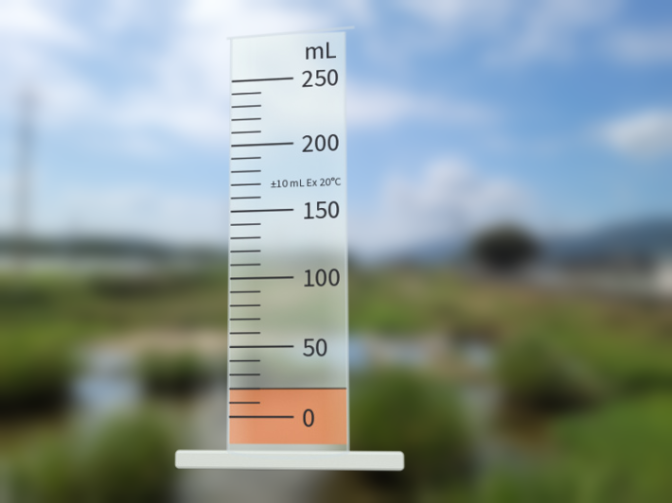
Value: 20 (mL)
